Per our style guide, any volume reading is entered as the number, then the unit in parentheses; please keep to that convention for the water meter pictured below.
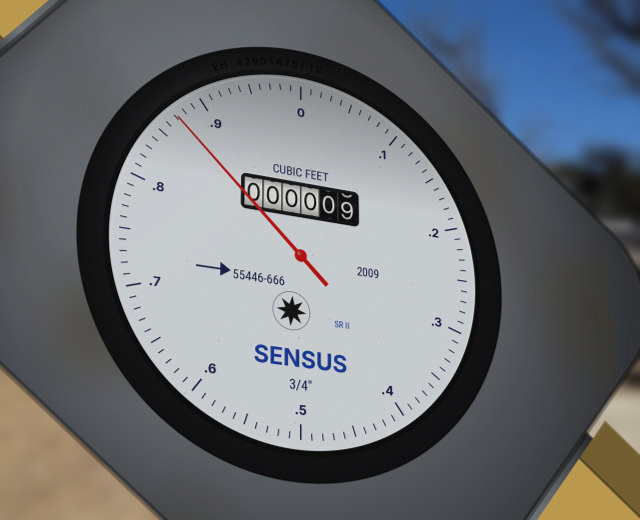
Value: 8.87 (ft³)
